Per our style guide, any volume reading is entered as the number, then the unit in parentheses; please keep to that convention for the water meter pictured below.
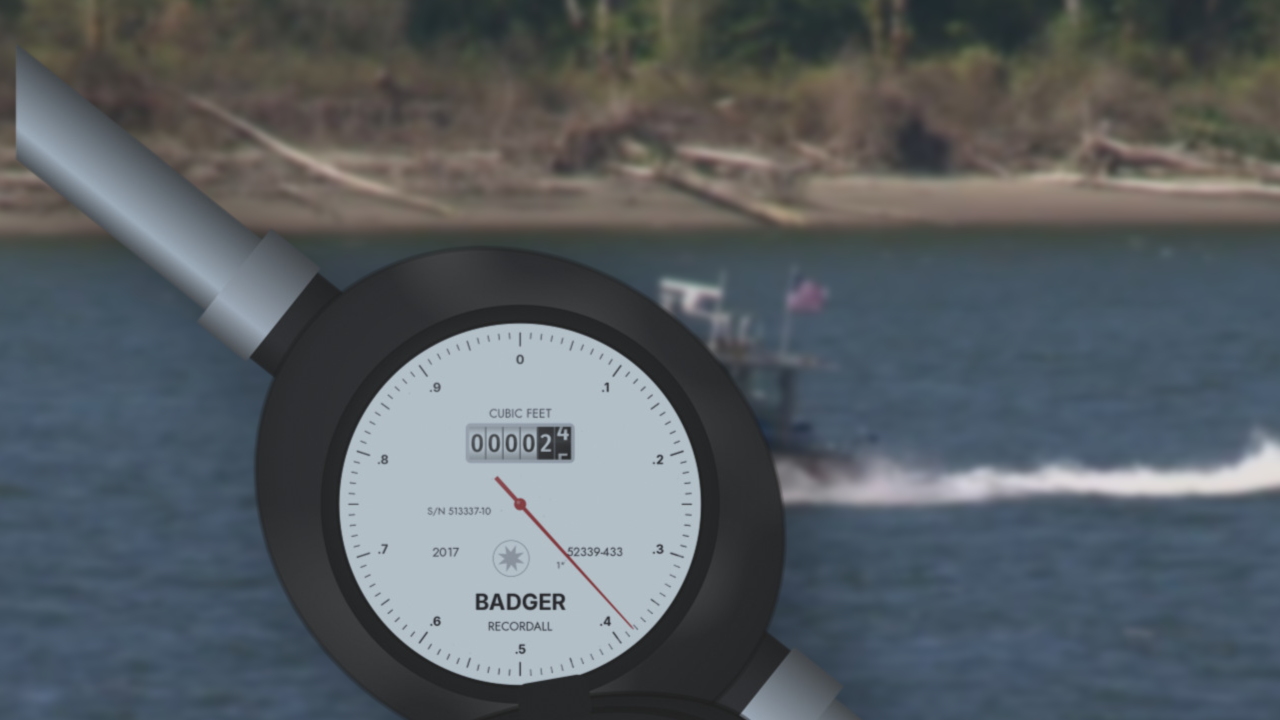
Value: 24.38 (ft³)
